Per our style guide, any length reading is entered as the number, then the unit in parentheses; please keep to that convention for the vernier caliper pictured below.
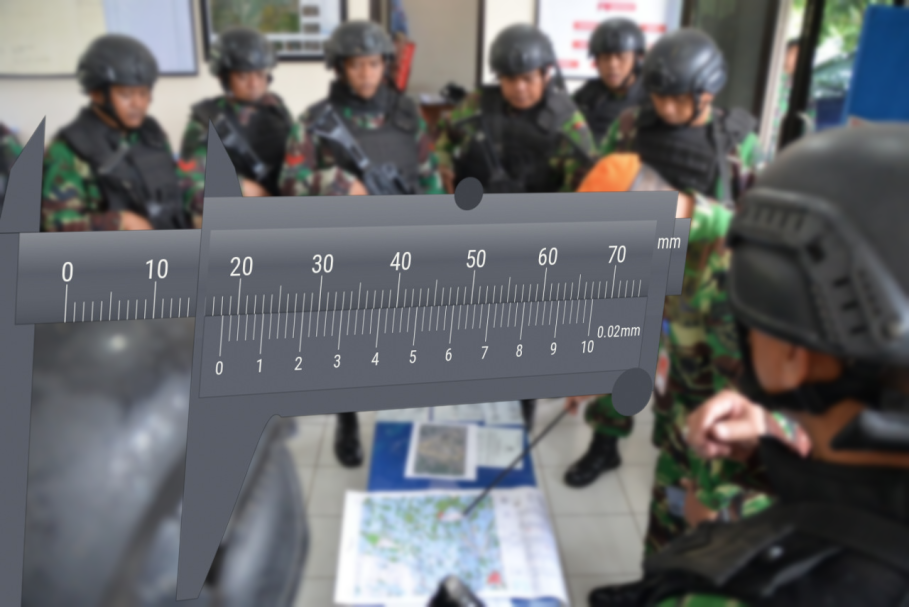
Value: 18.2 (mm)
